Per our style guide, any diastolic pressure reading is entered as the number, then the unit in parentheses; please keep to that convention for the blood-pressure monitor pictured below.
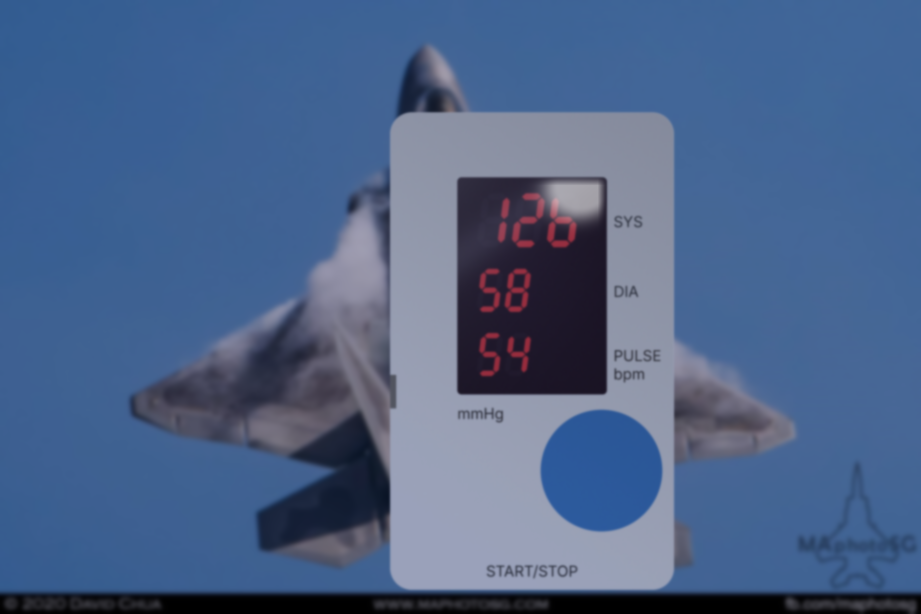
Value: 58 (mmHg)
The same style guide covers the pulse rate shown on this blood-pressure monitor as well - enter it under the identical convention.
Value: 54 (bpm)
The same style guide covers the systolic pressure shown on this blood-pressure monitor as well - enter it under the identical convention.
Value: 126 (mmHg)
